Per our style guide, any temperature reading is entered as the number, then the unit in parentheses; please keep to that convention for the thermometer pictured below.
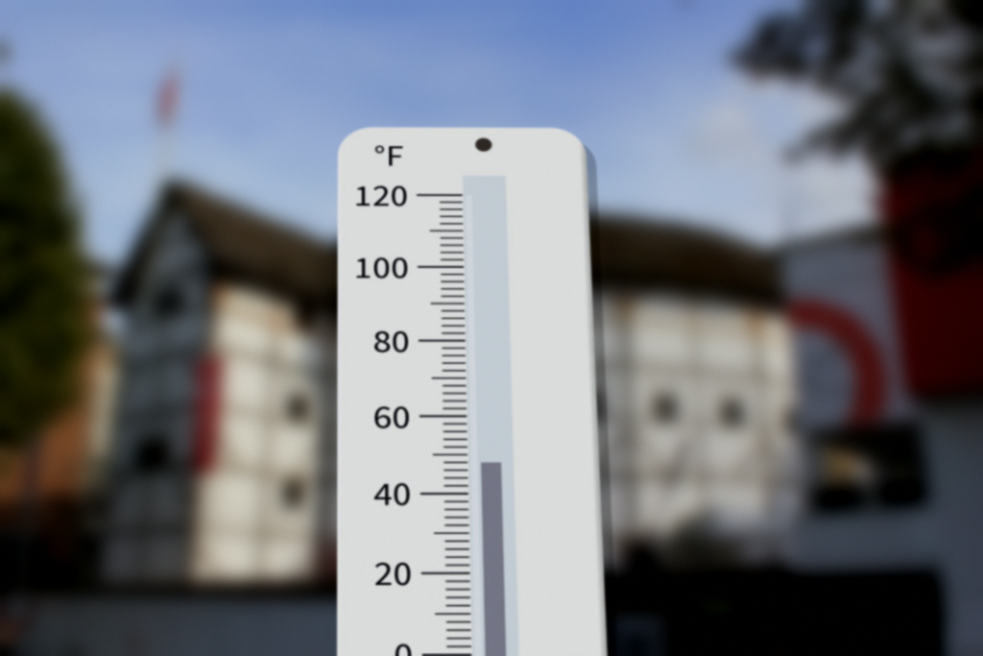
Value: 48 (°F)
